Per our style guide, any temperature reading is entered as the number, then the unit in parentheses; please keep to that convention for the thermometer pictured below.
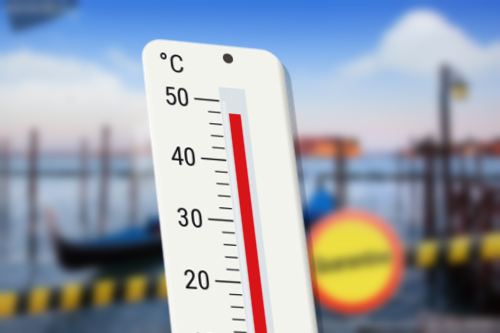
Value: 48 (°C)
